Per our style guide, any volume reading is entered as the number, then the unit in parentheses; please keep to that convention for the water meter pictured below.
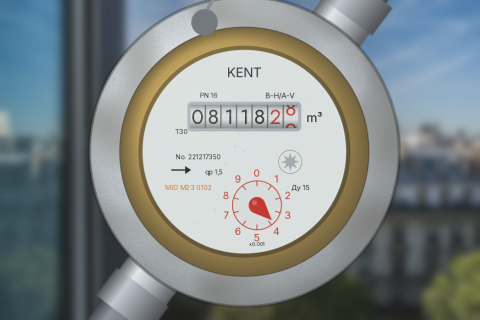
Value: 8118.283 (m³)
